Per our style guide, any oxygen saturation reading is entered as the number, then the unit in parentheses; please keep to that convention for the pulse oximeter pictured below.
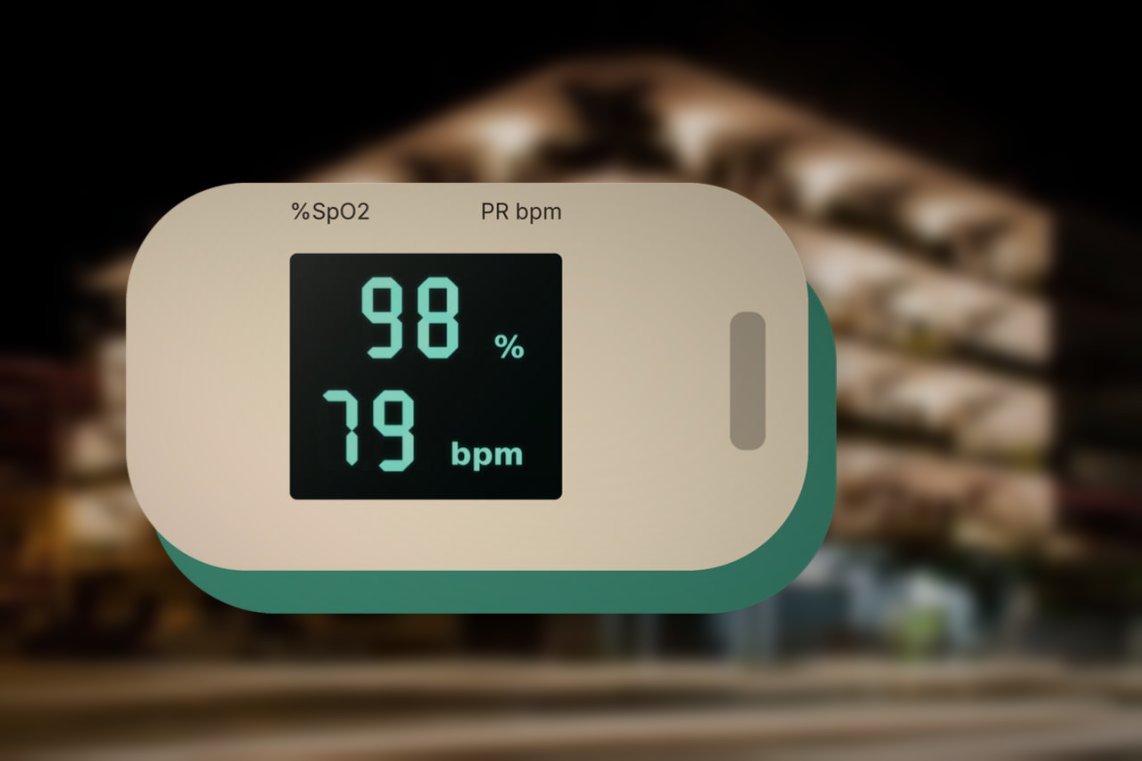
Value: 98 (%)
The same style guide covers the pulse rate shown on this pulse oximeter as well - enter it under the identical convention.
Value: 79 (bpm)
